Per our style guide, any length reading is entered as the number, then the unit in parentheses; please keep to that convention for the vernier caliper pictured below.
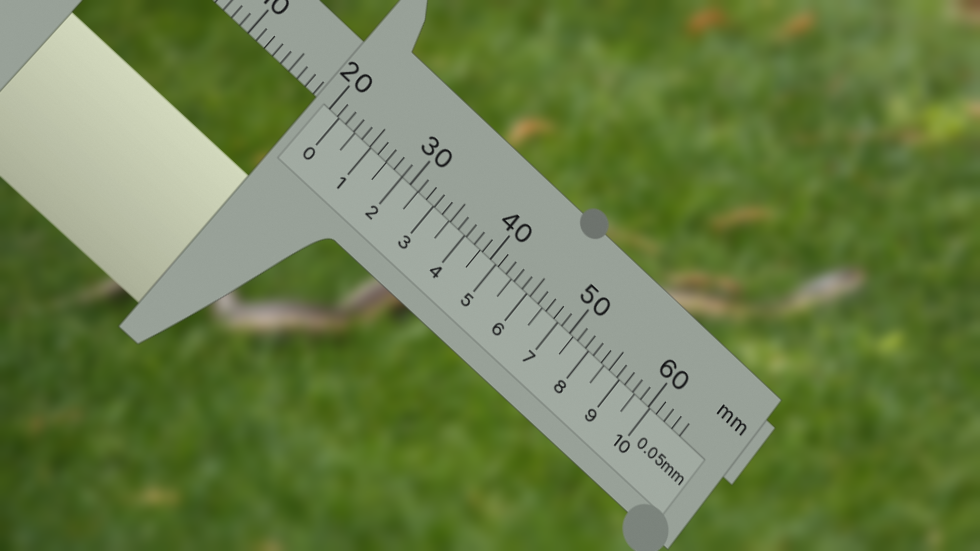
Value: 21.2 (mm)
